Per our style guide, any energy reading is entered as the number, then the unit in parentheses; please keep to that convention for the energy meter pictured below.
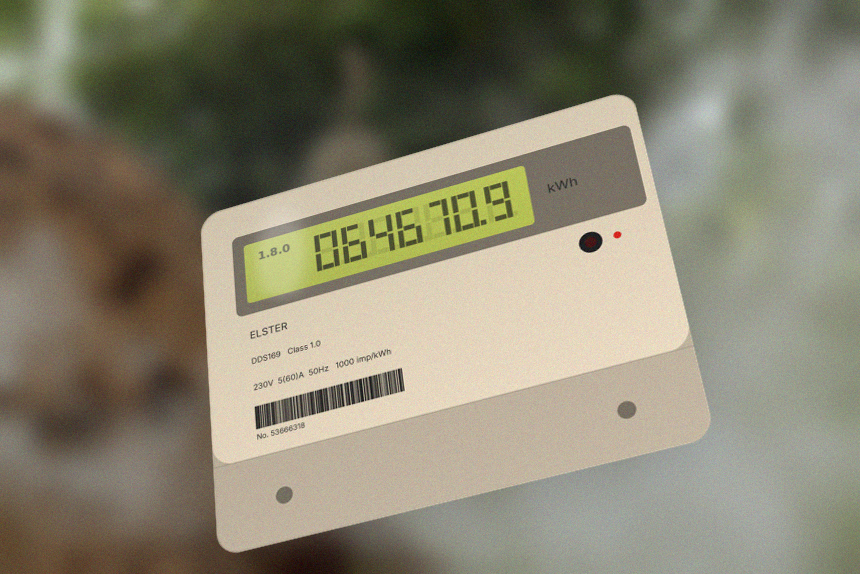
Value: 64670.9 (kWh)
